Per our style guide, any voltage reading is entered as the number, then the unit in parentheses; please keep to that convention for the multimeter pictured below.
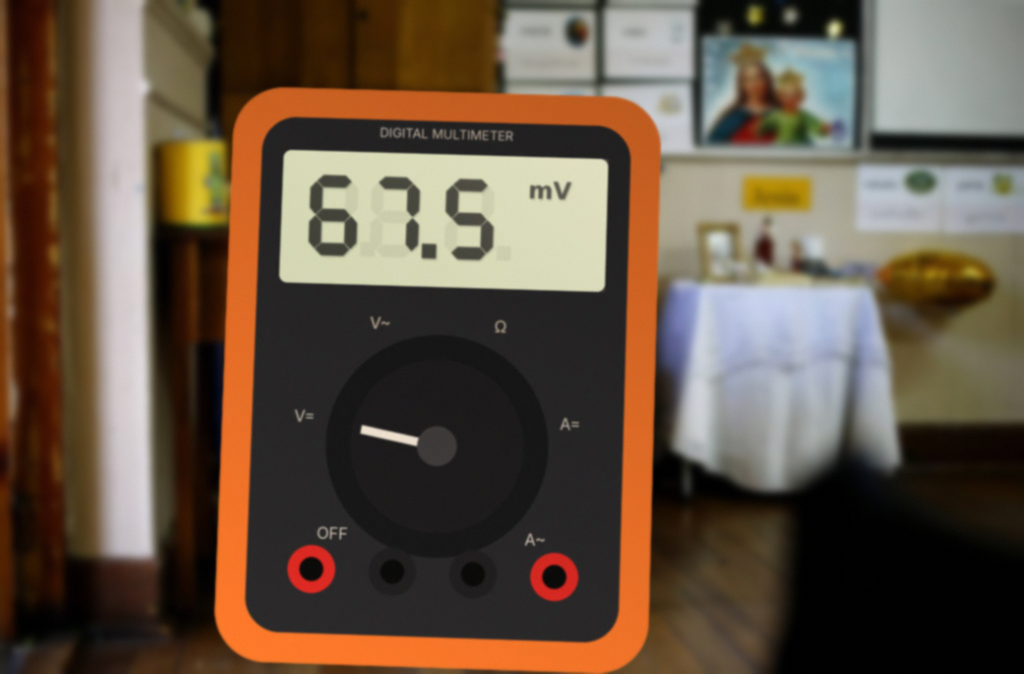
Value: 67.5 (mV)
